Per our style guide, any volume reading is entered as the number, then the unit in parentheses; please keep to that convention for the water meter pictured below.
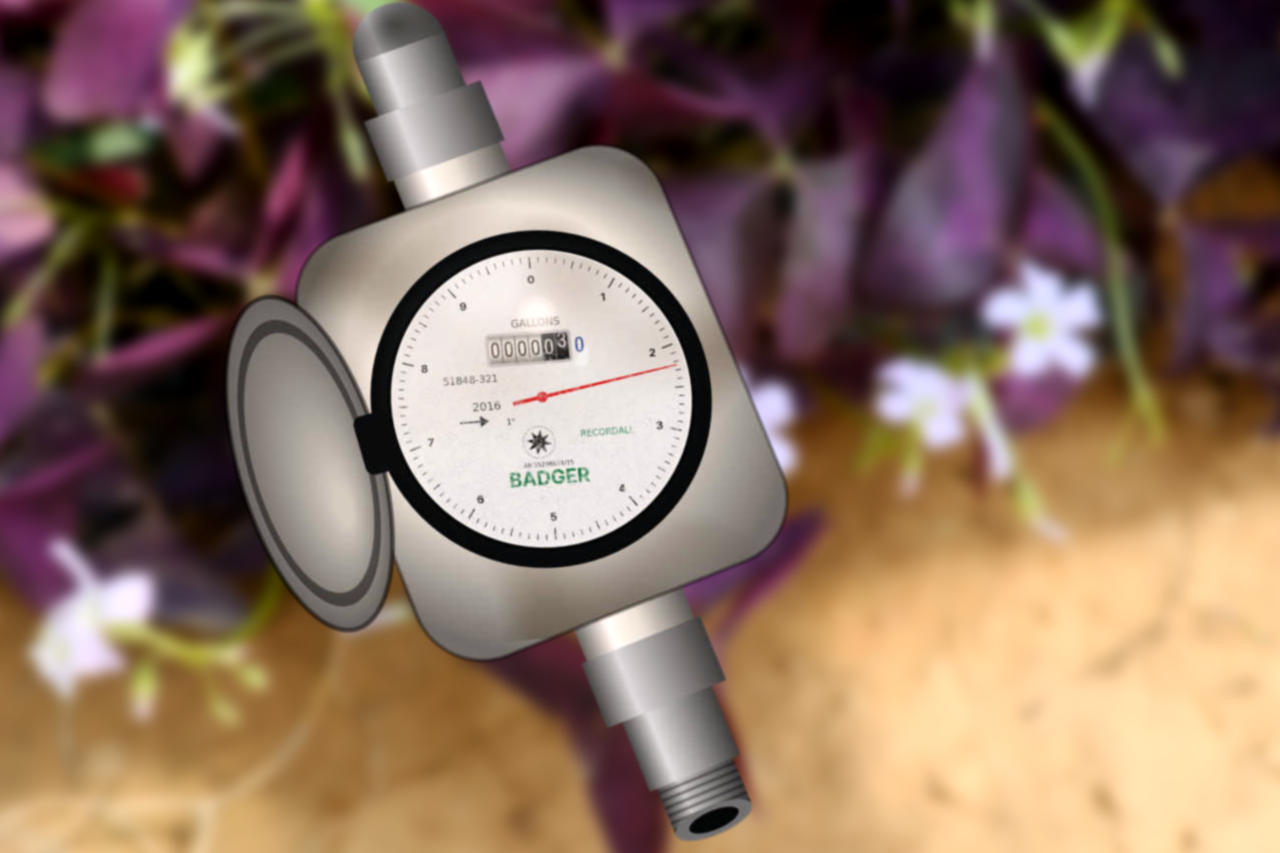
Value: 32.2 (gal)
